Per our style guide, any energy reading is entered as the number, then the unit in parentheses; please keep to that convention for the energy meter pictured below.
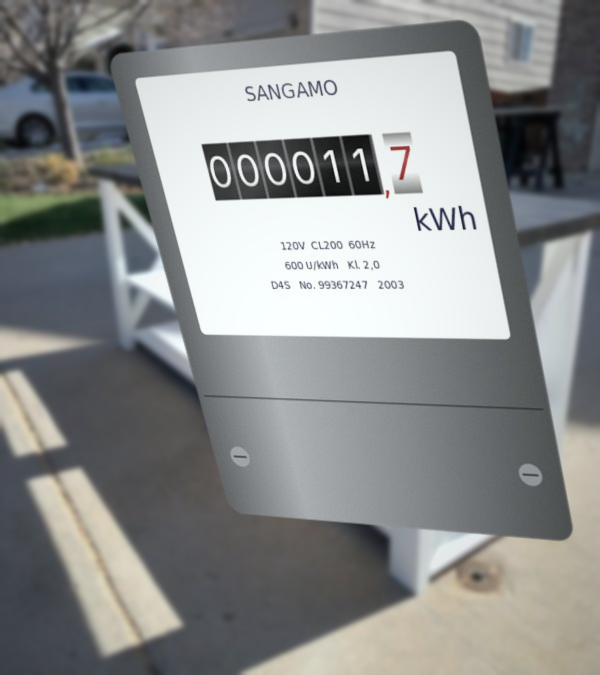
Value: 11.7 (kWh)
